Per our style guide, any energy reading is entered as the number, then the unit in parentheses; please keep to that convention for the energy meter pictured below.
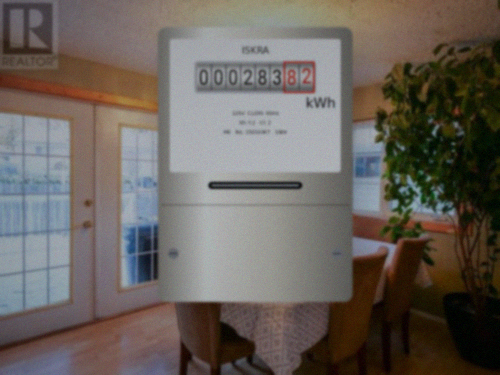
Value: 283.82 (kWh)
